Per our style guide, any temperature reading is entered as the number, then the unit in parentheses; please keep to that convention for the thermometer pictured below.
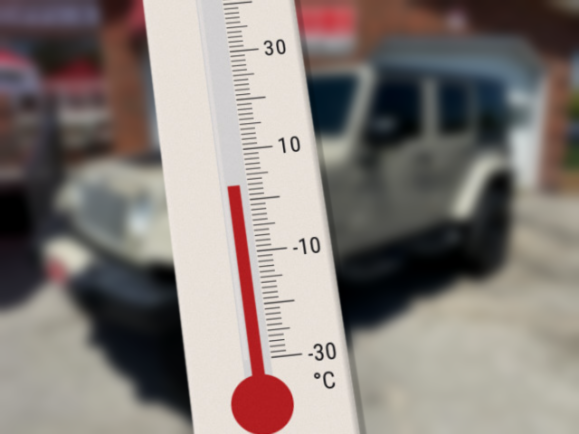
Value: 3 (°C)
